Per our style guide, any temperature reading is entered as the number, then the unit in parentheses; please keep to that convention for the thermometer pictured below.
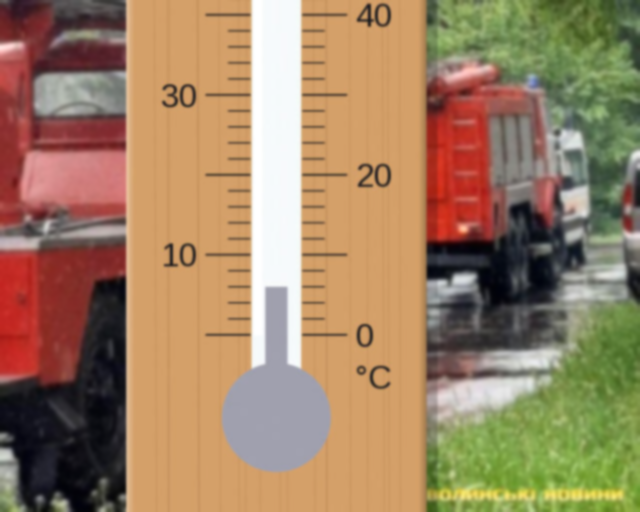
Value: 6 (°C)
